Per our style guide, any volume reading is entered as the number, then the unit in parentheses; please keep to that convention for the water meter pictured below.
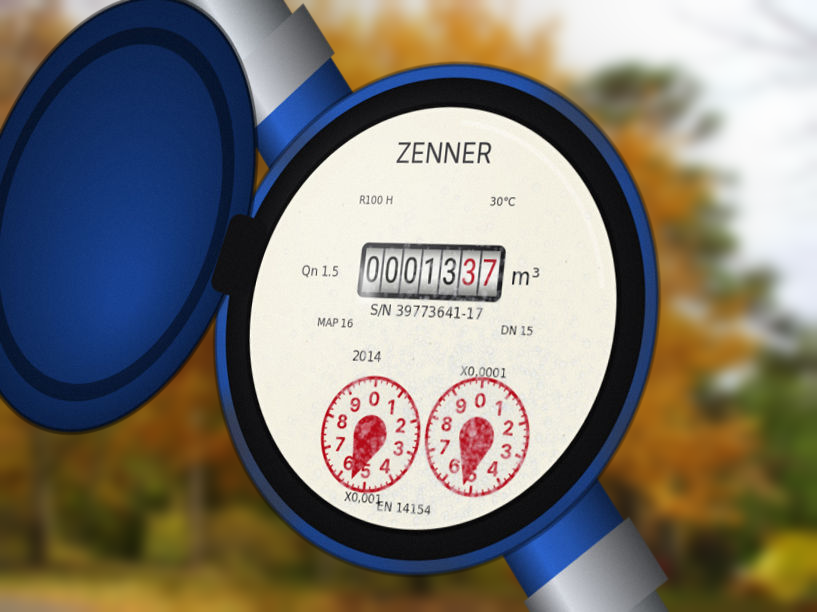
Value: 13.3755 (m³)
